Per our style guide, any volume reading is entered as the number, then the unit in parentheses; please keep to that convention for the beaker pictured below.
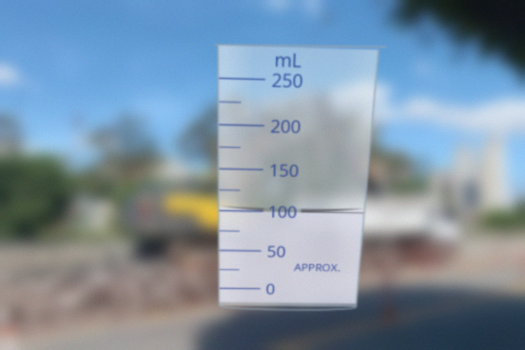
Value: 100 (mL)
